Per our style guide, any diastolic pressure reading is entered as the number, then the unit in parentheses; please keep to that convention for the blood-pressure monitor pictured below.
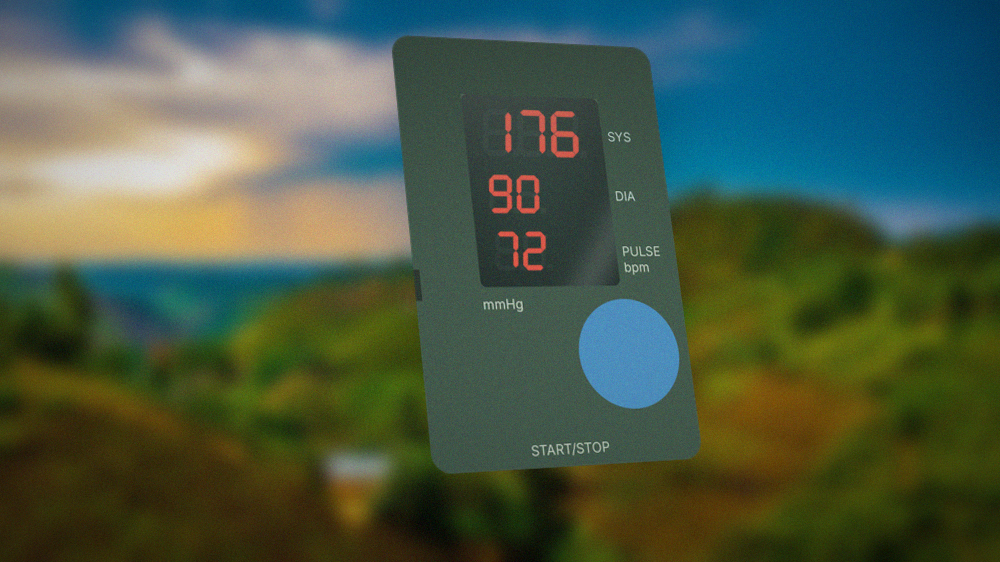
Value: 90 (mmHg)
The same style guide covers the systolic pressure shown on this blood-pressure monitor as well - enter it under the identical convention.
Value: 176 (mmHg)
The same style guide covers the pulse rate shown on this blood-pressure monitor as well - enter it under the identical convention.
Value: 72 (bpm)
